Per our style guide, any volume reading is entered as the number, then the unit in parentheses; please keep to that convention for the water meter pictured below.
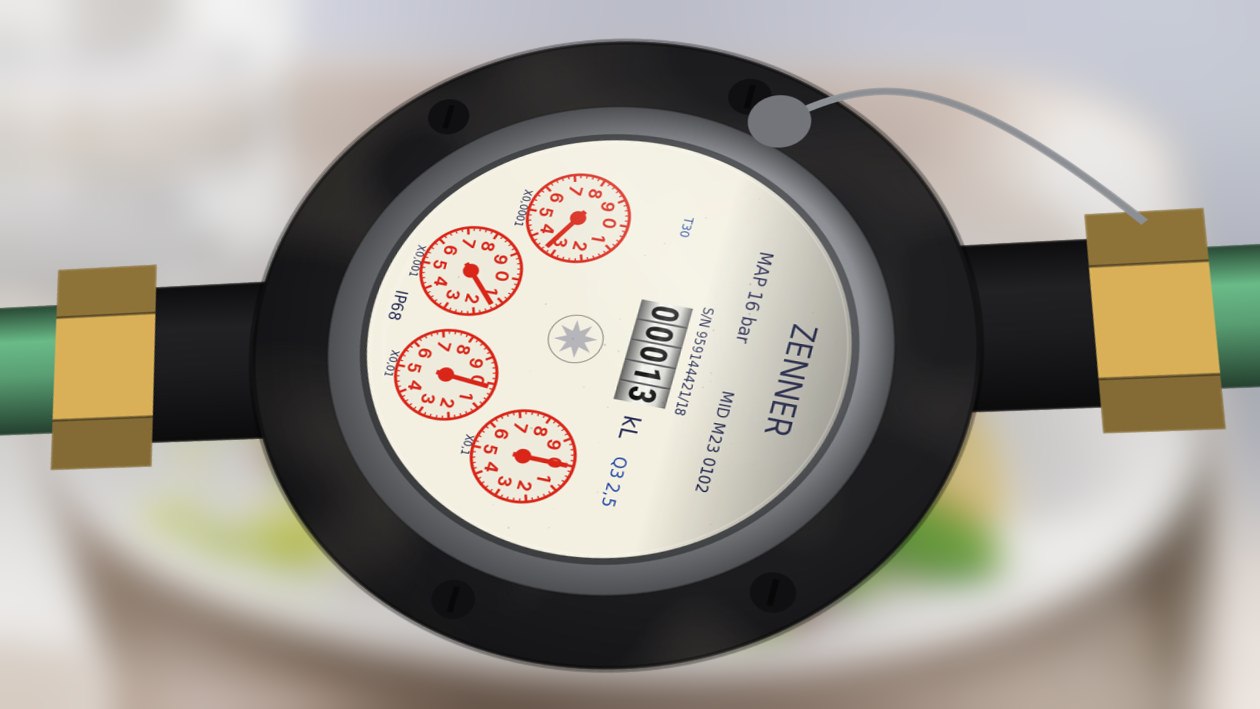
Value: 13.0013 (kL)
